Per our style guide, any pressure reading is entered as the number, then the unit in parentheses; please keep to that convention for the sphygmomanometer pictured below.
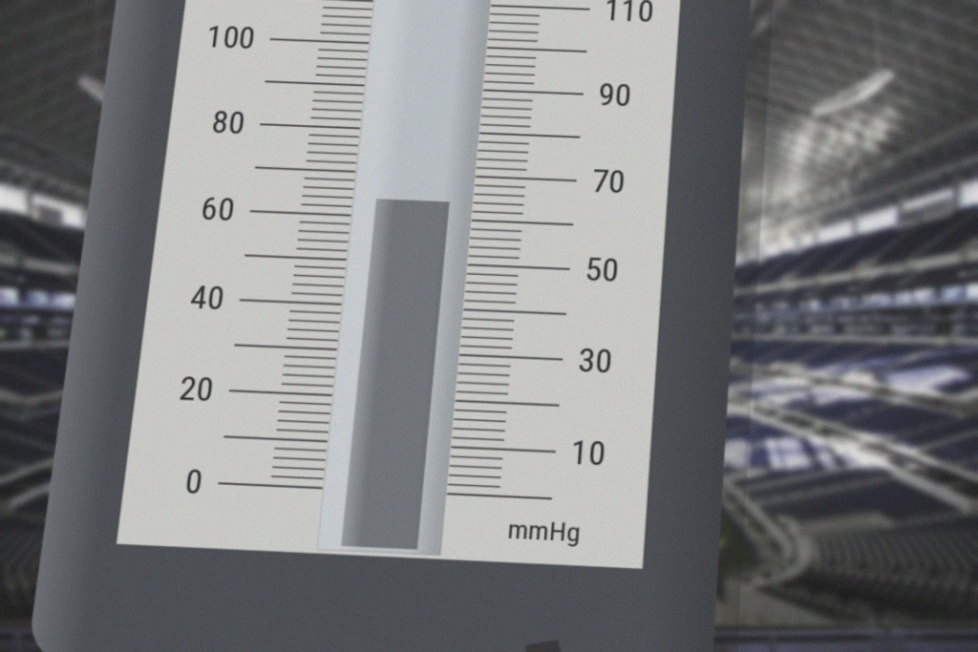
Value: 64 (mmHg)
